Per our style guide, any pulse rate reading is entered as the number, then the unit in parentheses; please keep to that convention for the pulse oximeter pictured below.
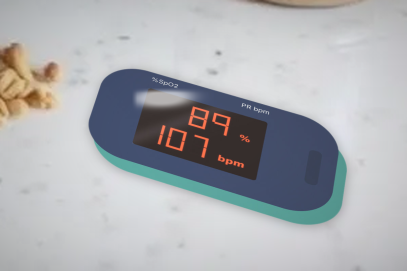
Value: 107 (bpm)
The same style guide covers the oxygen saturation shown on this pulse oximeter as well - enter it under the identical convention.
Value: 89 (%)
